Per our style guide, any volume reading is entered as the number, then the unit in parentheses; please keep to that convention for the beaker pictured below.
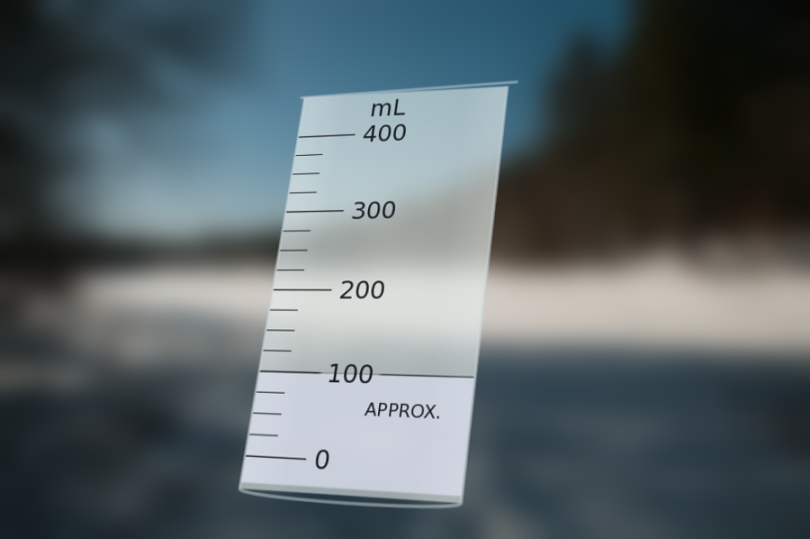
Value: 100 (mL)
